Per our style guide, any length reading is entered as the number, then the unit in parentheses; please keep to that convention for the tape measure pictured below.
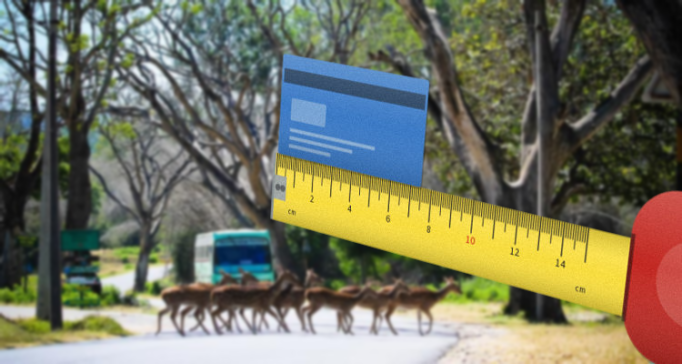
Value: 7.5 (cm)
